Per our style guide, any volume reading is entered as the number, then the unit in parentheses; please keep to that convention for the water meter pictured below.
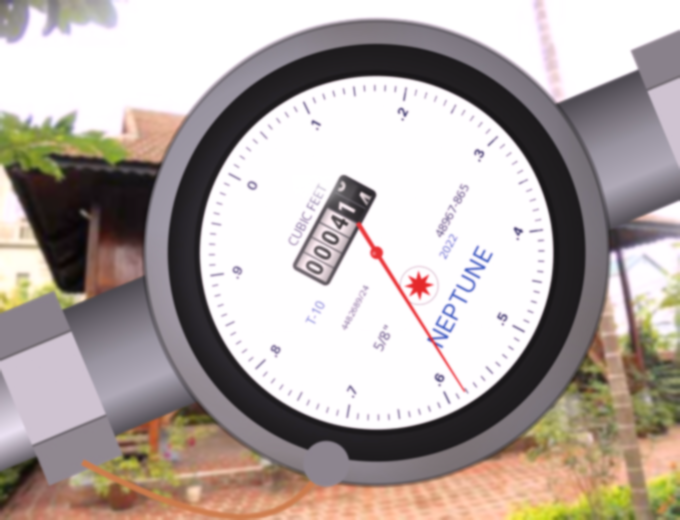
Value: 413.58 (ft³)
